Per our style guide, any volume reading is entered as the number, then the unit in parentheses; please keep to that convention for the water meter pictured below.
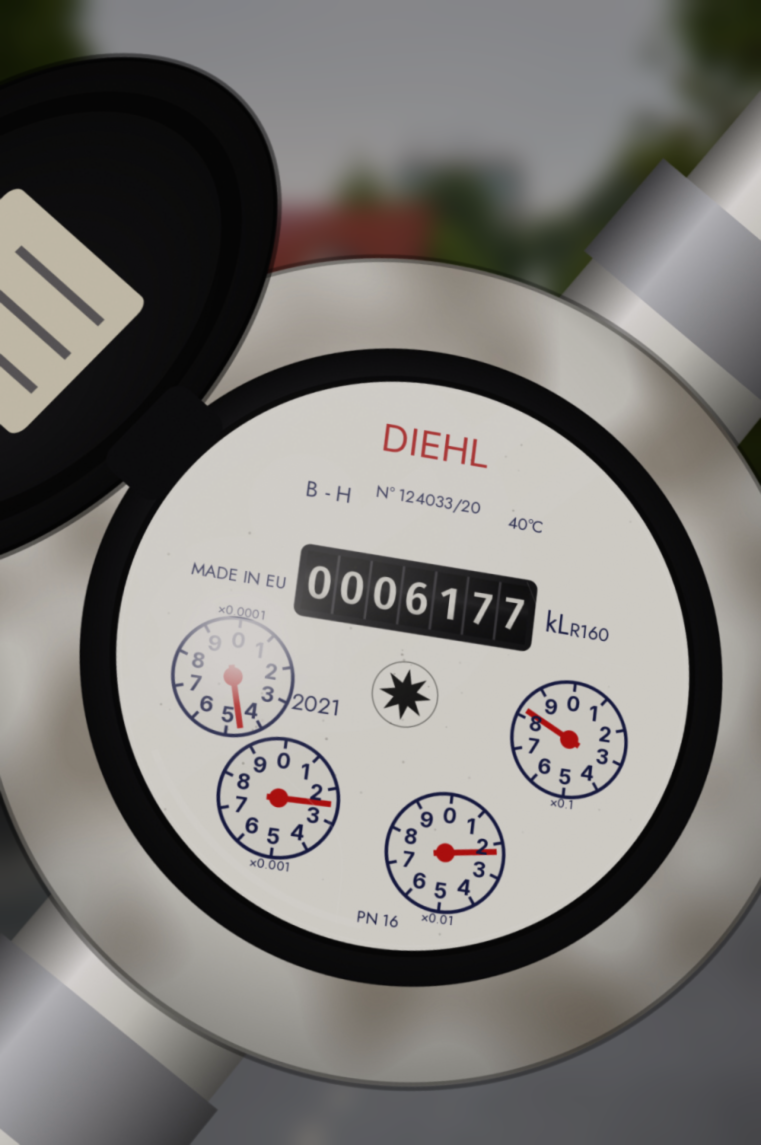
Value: 6177.8224 (kL)
